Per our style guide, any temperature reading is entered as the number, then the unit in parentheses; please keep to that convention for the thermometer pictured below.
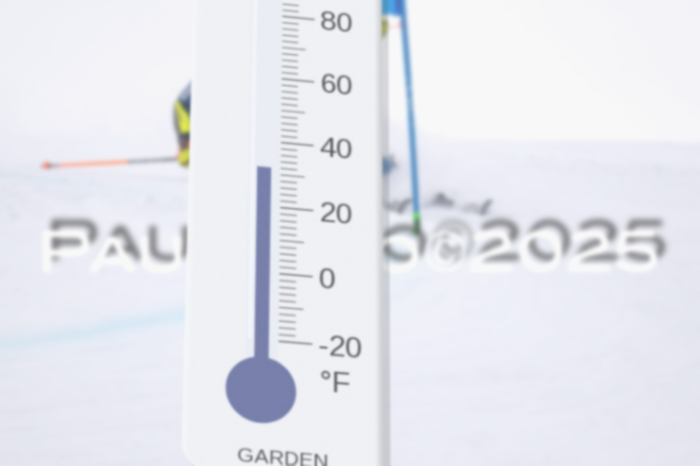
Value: 32 (°F)
